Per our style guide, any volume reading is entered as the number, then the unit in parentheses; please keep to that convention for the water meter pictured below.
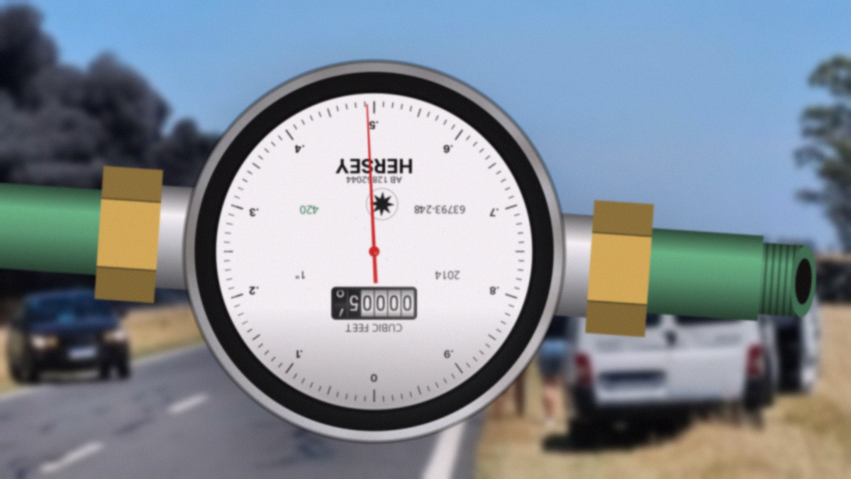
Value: 57.49 (ft³)
